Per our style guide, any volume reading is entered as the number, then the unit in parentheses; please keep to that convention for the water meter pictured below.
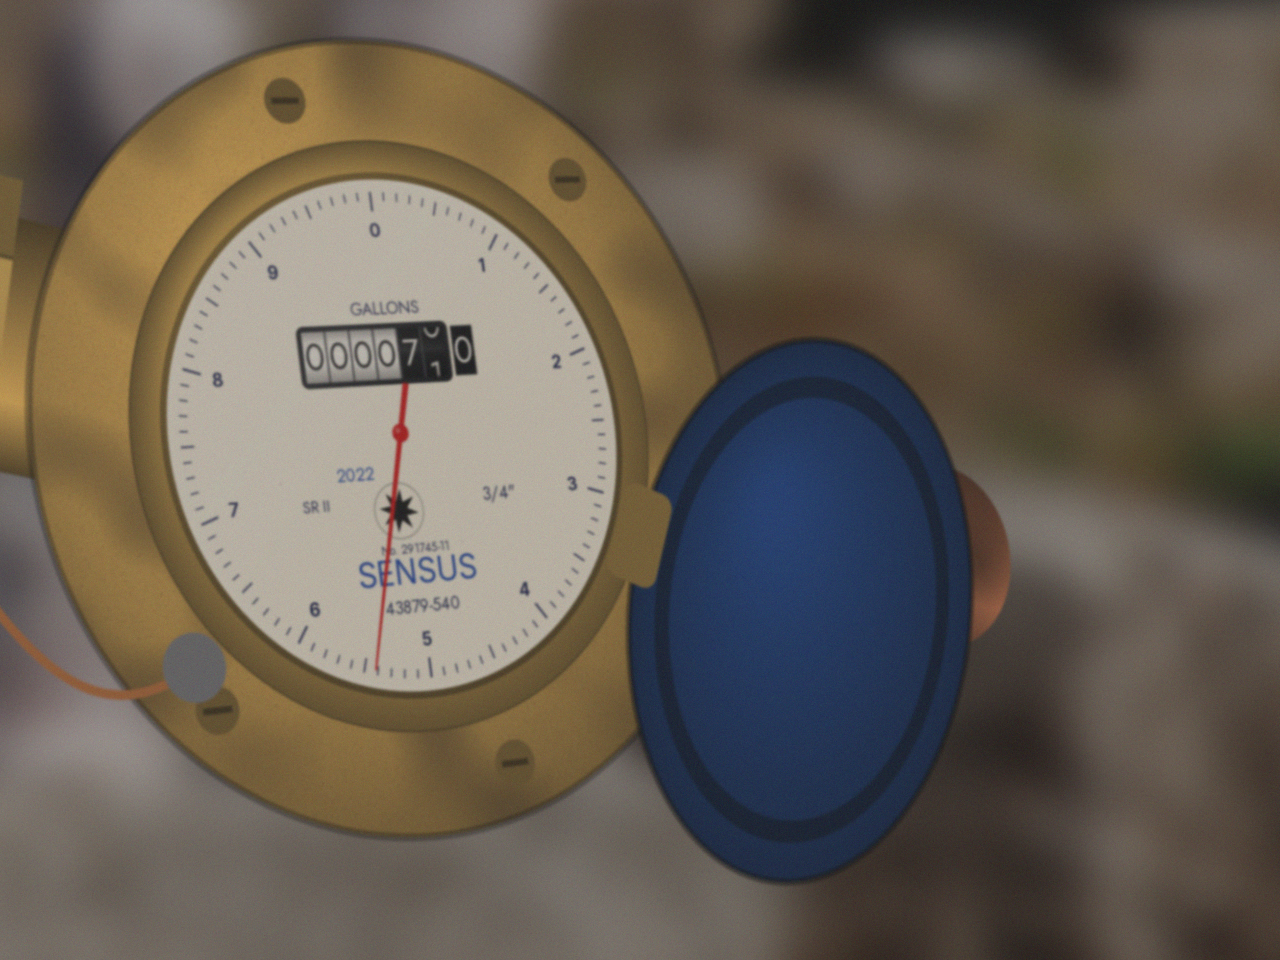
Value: 705.4 (gal)
